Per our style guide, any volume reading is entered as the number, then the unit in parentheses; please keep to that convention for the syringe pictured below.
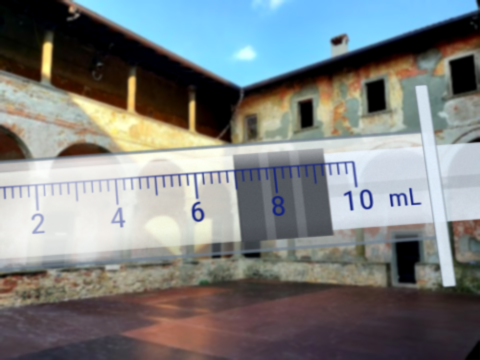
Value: 7 (mL)
